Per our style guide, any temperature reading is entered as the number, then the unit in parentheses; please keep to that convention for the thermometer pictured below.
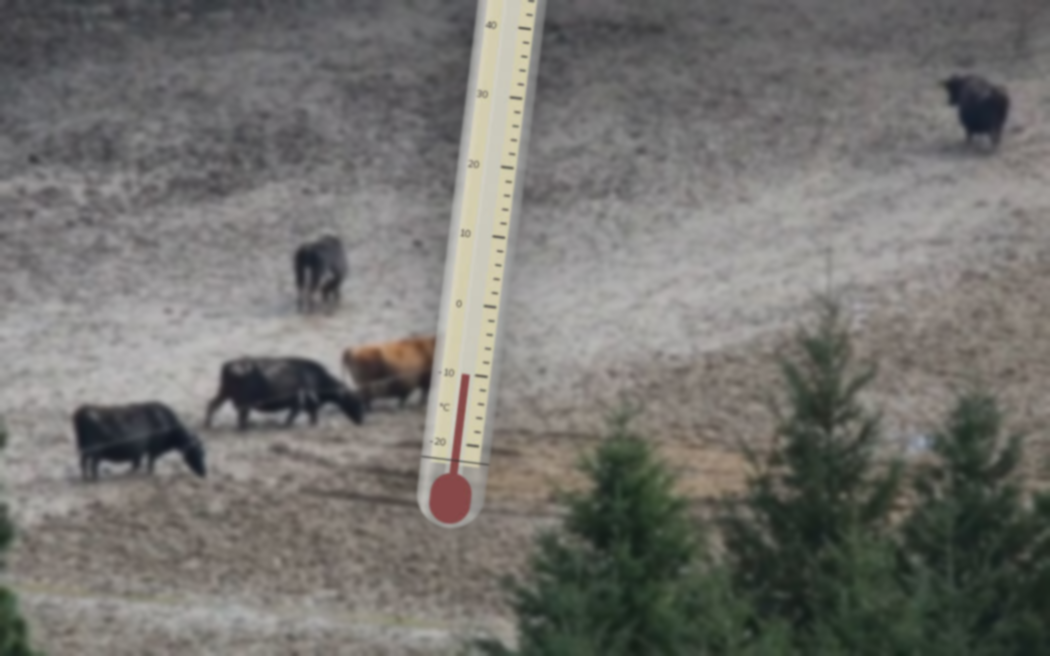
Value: -10 (°C)
